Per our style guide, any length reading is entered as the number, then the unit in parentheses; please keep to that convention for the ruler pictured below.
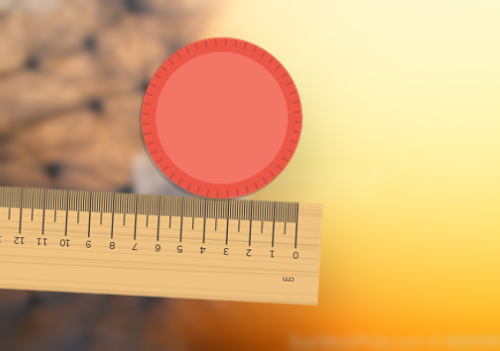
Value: 7 (cm)
